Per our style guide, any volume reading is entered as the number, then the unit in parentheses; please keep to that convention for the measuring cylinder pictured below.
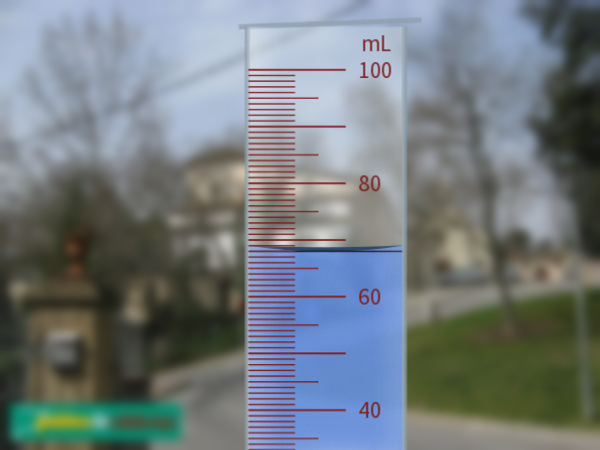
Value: 68 (mL)
